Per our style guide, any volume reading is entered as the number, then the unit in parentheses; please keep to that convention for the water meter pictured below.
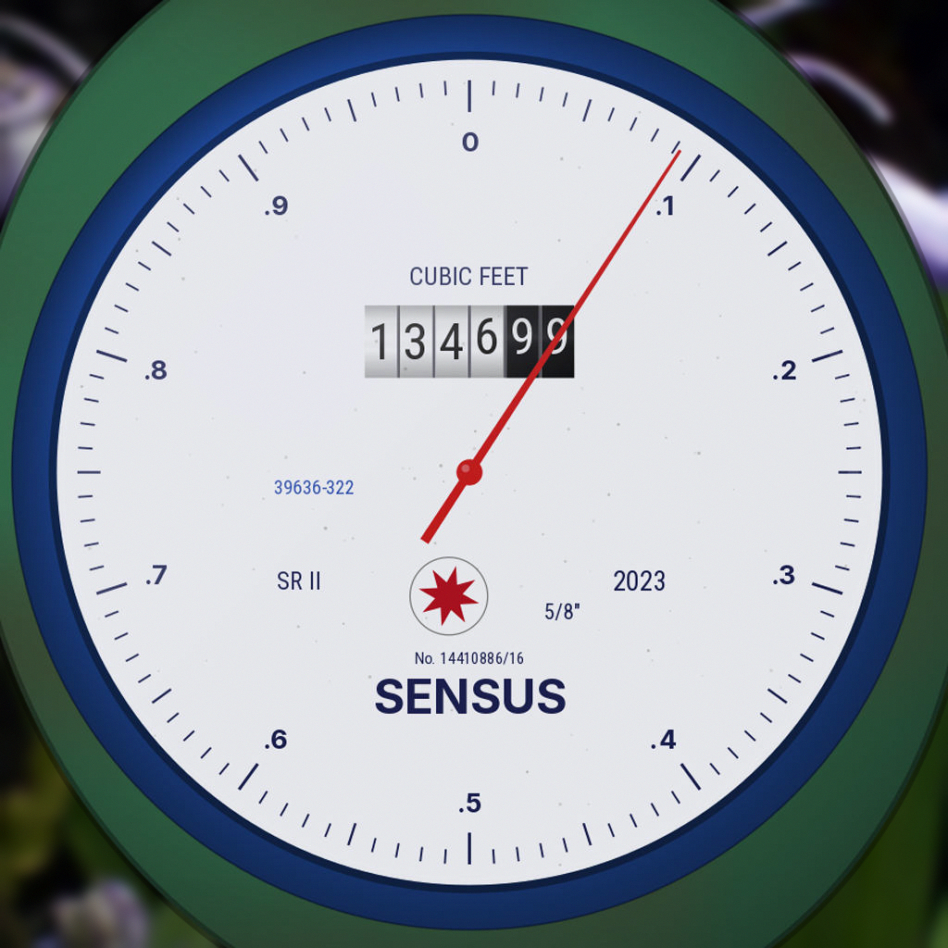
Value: 134699.09 (ft³)
